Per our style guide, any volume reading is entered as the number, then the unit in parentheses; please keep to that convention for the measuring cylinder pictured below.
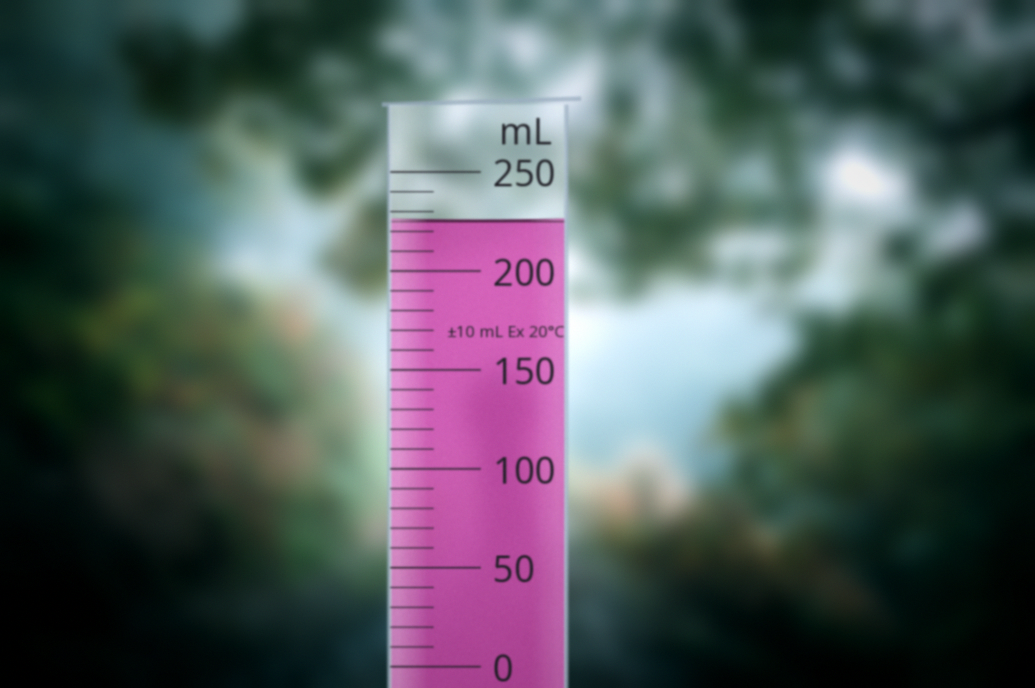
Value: 225 (mL)
